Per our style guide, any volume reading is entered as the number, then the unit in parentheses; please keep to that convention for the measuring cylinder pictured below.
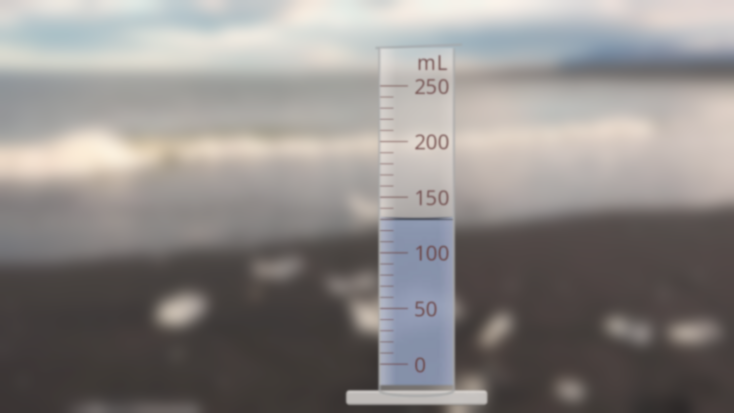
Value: 130 (mL)
